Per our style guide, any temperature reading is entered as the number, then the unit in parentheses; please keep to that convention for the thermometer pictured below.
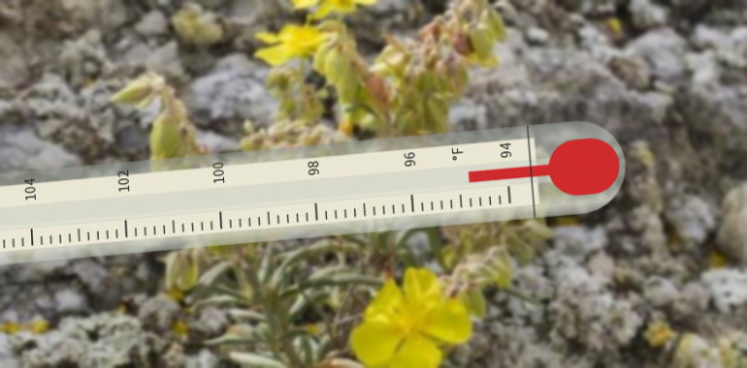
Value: 94.8 (°F)
